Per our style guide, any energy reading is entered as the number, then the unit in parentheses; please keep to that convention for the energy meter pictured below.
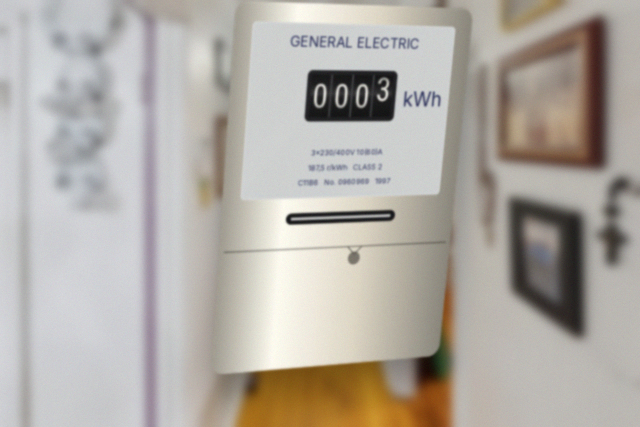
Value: 3 (kWh)
